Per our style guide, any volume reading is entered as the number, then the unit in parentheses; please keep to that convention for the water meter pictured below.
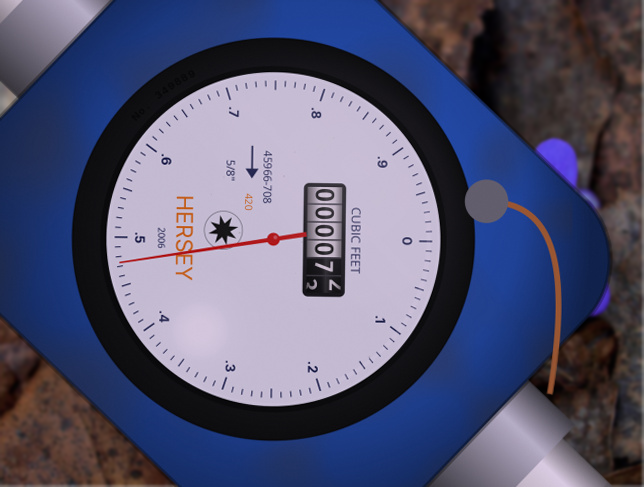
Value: 72.47 (ft³)
